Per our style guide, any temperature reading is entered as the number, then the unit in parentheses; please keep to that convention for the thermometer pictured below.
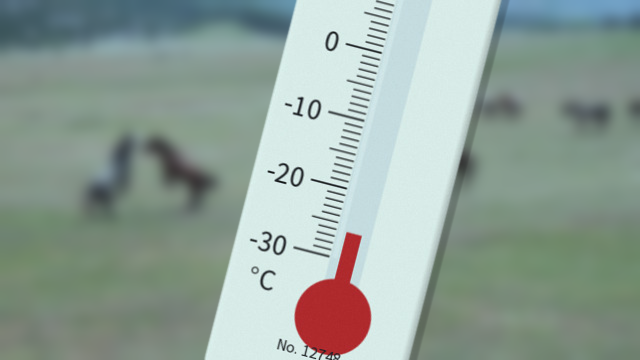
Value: -26 (°C)
